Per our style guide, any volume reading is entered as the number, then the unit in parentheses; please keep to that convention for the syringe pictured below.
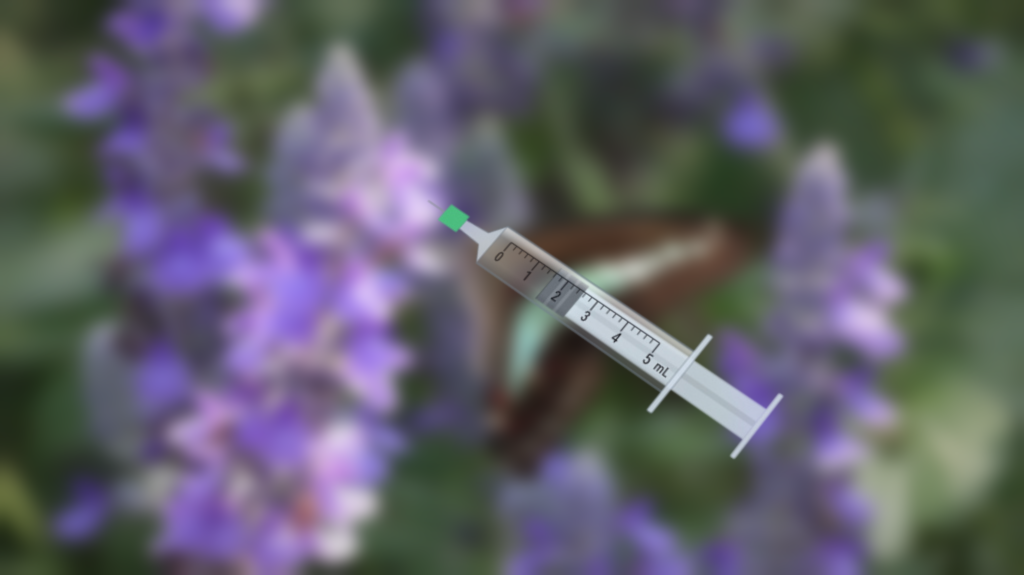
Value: 1.6 (mL)
